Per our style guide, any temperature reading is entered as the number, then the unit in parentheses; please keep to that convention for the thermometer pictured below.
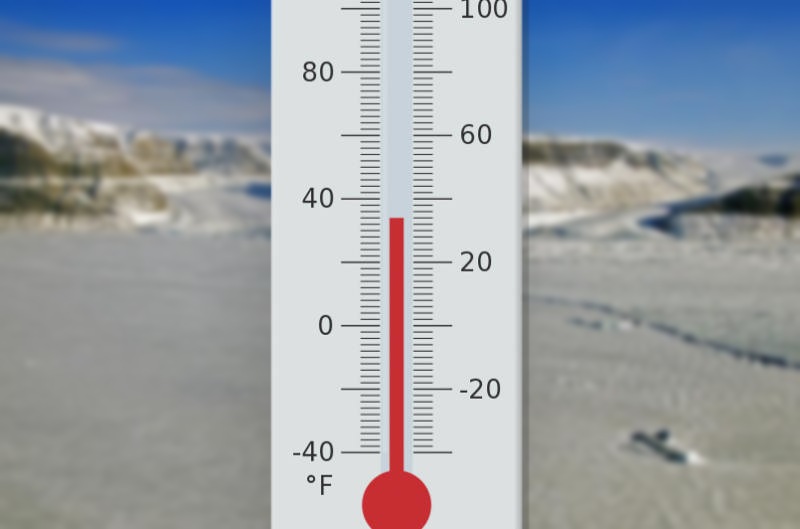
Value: 34 (°F)
